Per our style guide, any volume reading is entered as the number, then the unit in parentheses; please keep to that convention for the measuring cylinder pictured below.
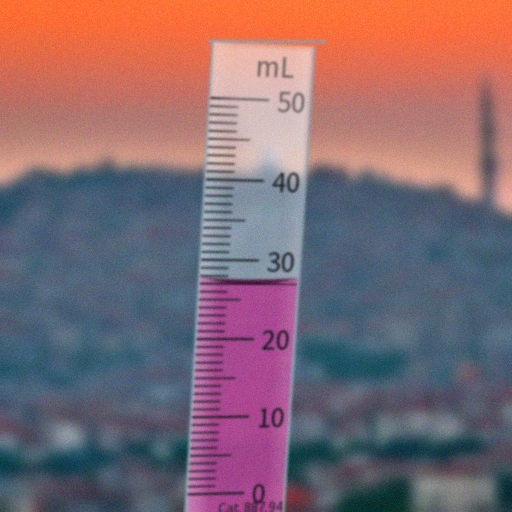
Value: 27 (mL)
